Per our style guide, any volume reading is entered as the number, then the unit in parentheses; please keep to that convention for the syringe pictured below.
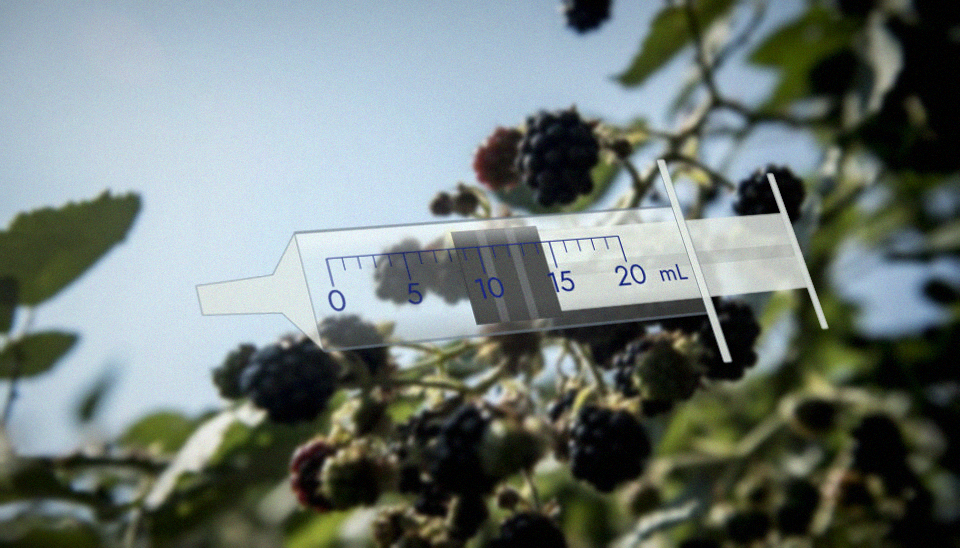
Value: 8.5 (mL)
